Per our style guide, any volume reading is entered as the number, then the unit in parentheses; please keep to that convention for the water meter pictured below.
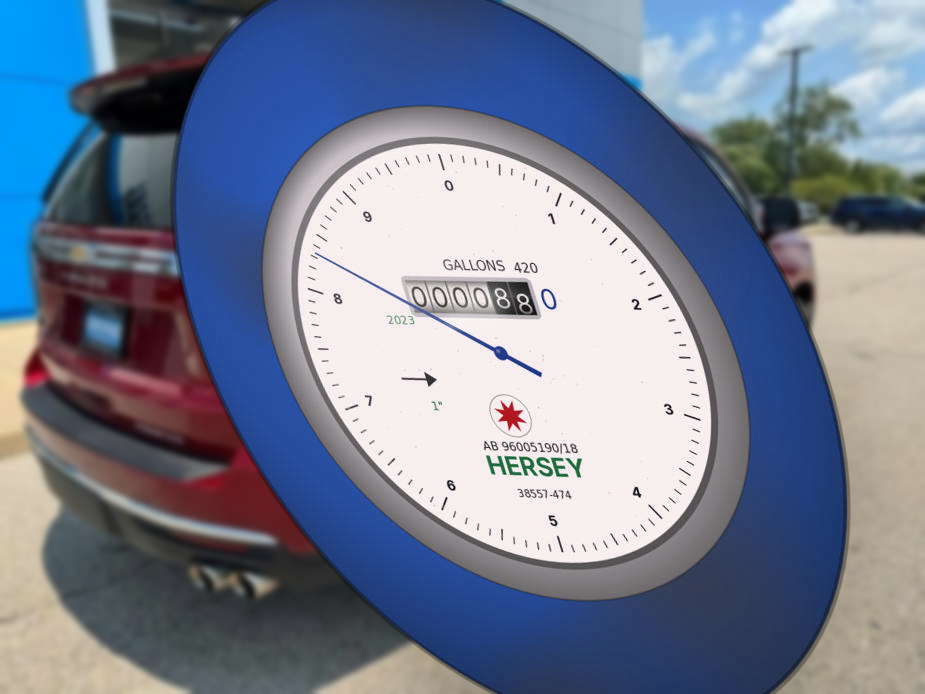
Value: 878.3 (gal)
